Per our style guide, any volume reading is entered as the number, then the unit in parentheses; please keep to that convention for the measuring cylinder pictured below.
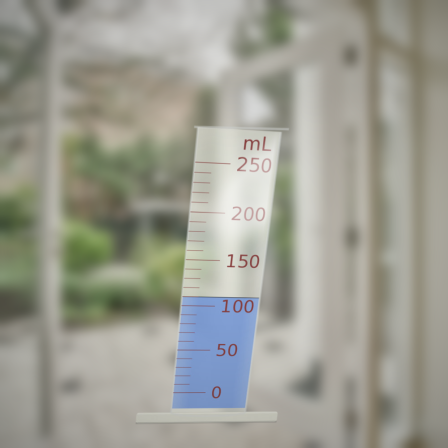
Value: 110 (mL)
